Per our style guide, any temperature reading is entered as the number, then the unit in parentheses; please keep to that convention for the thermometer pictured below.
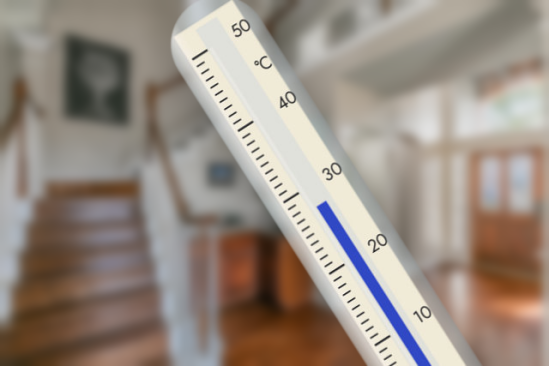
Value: 27.5 (°C)
